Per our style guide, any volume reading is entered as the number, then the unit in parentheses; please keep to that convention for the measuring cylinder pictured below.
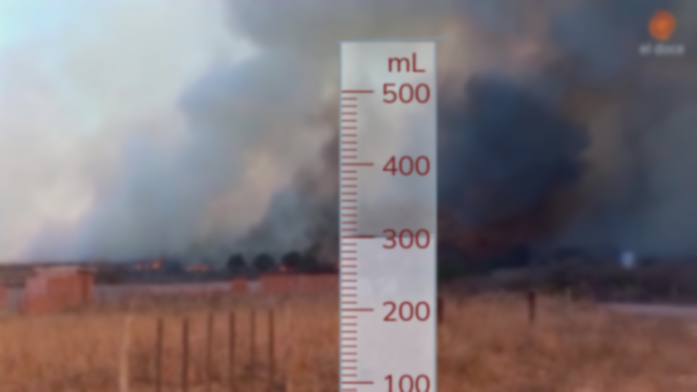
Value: 300 (mL)
